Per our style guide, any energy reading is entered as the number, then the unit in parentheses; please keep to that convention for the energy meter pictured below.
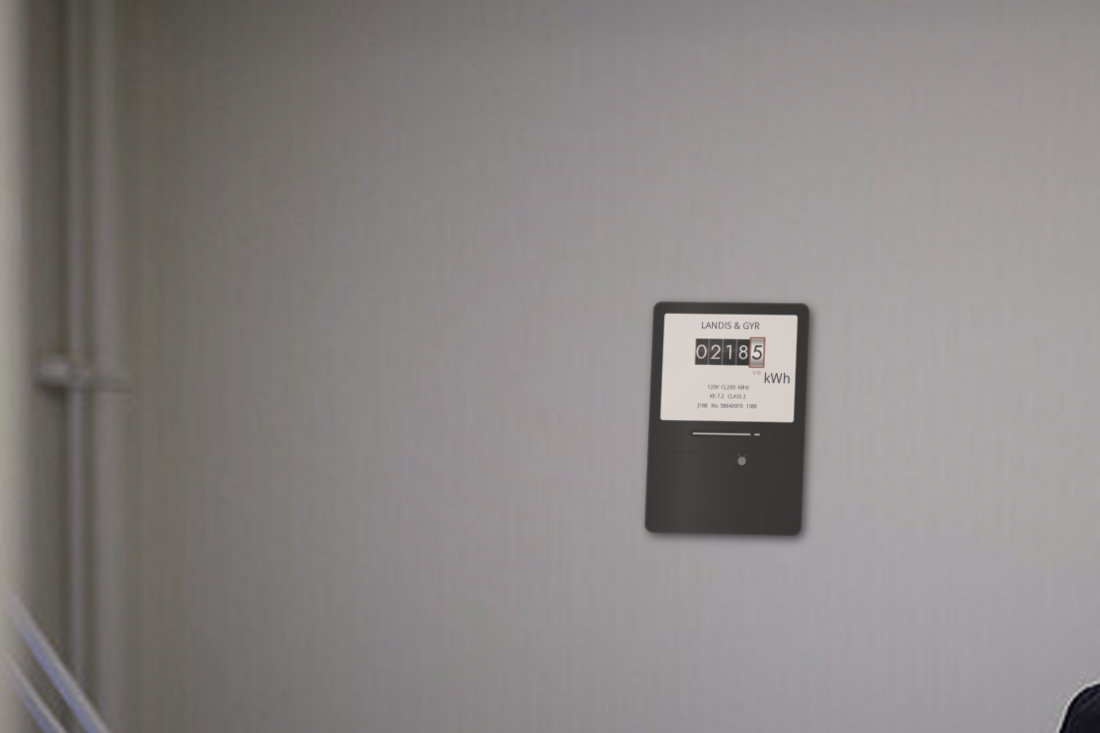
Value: 218.5 (kWh)
